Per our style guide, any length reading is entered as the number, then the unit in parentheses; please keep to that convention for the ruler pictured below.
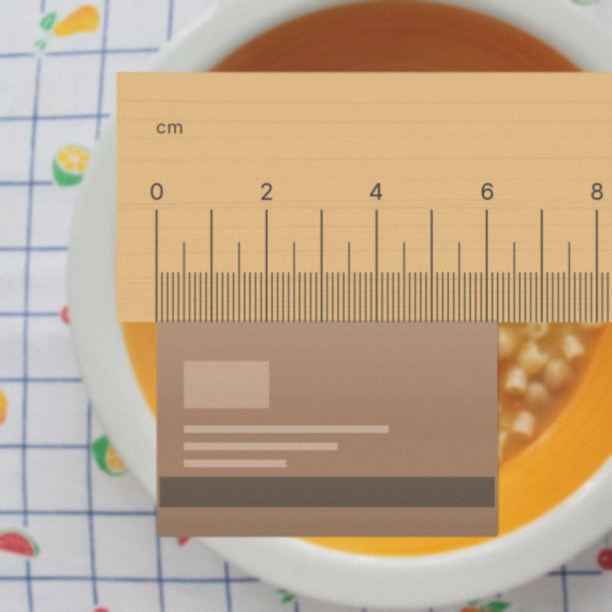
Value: 6.2 (cm)
